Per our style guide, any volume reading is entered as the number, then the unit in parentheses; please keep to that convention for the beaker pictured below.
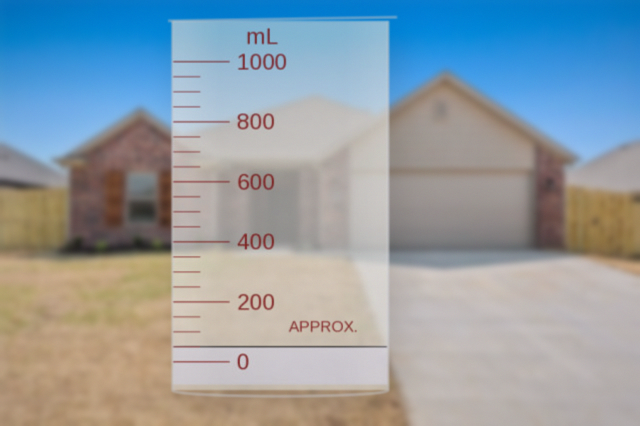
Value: 50 (mL)
